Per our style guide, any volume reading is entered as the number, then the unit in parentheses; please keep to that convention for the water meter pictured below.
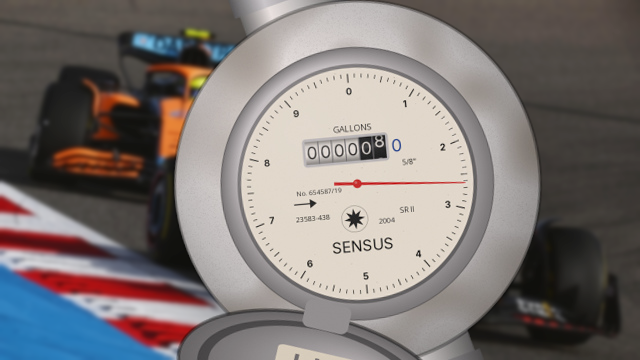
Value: 82.6 (gal)
